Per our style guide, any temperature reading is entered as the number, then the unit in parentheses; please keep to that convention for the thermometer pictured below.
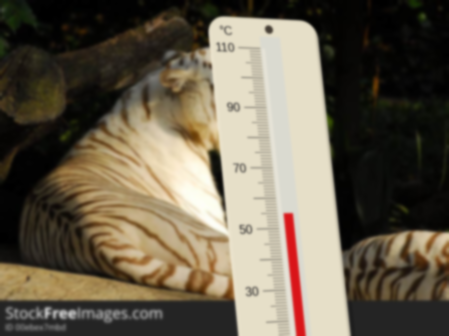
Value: 55 (°C)
